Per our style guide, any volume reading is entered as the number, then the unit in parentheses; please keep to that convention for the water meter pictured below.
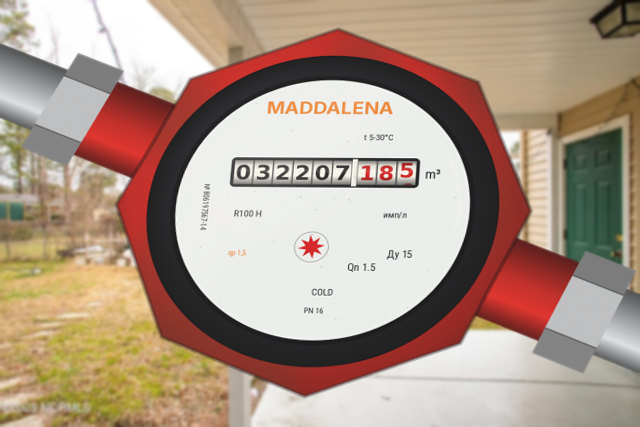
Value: 32207.185 (m³)
